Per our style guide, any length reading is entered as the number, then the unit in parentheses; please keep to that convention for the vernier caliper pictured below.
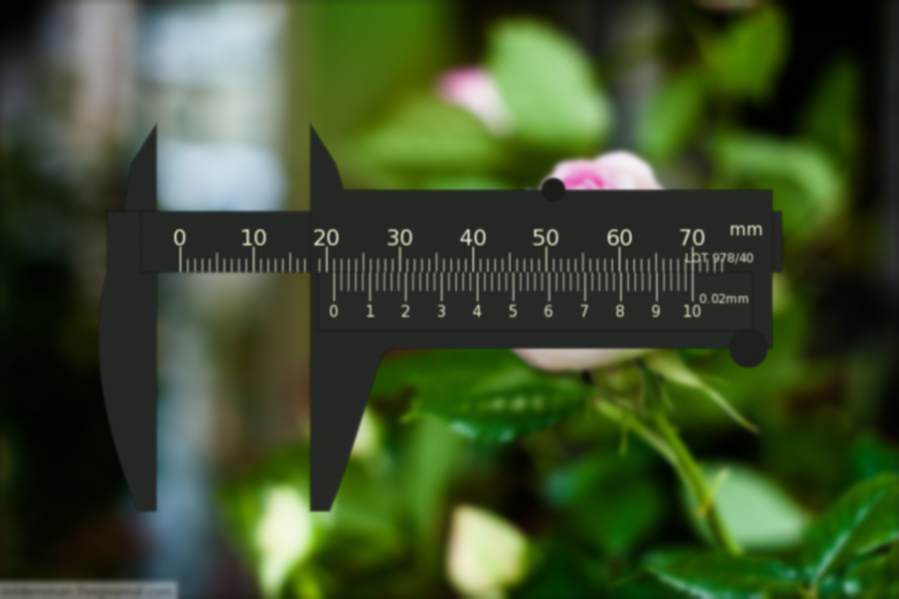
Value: 21.0 (mm)
